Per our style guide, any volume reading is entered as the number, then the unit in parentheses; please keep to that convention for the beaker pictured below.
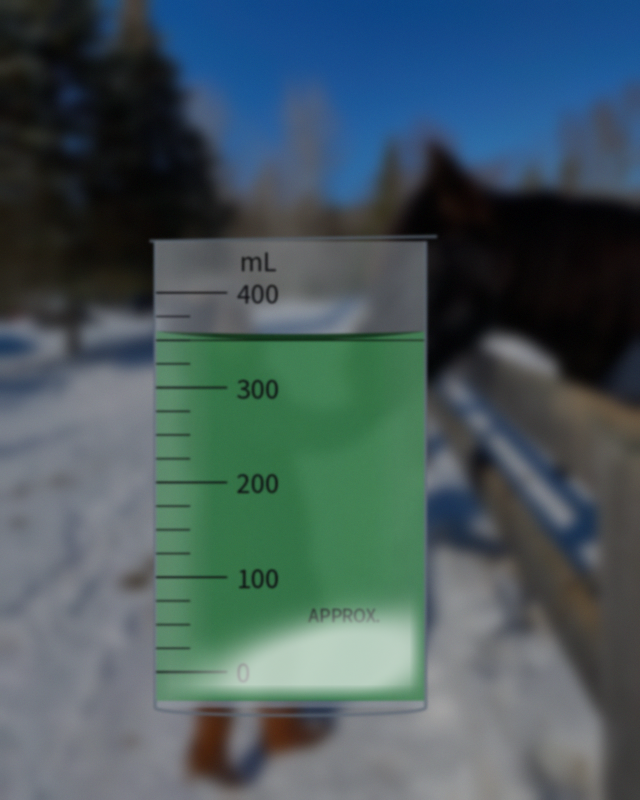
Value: 350 (mL)
